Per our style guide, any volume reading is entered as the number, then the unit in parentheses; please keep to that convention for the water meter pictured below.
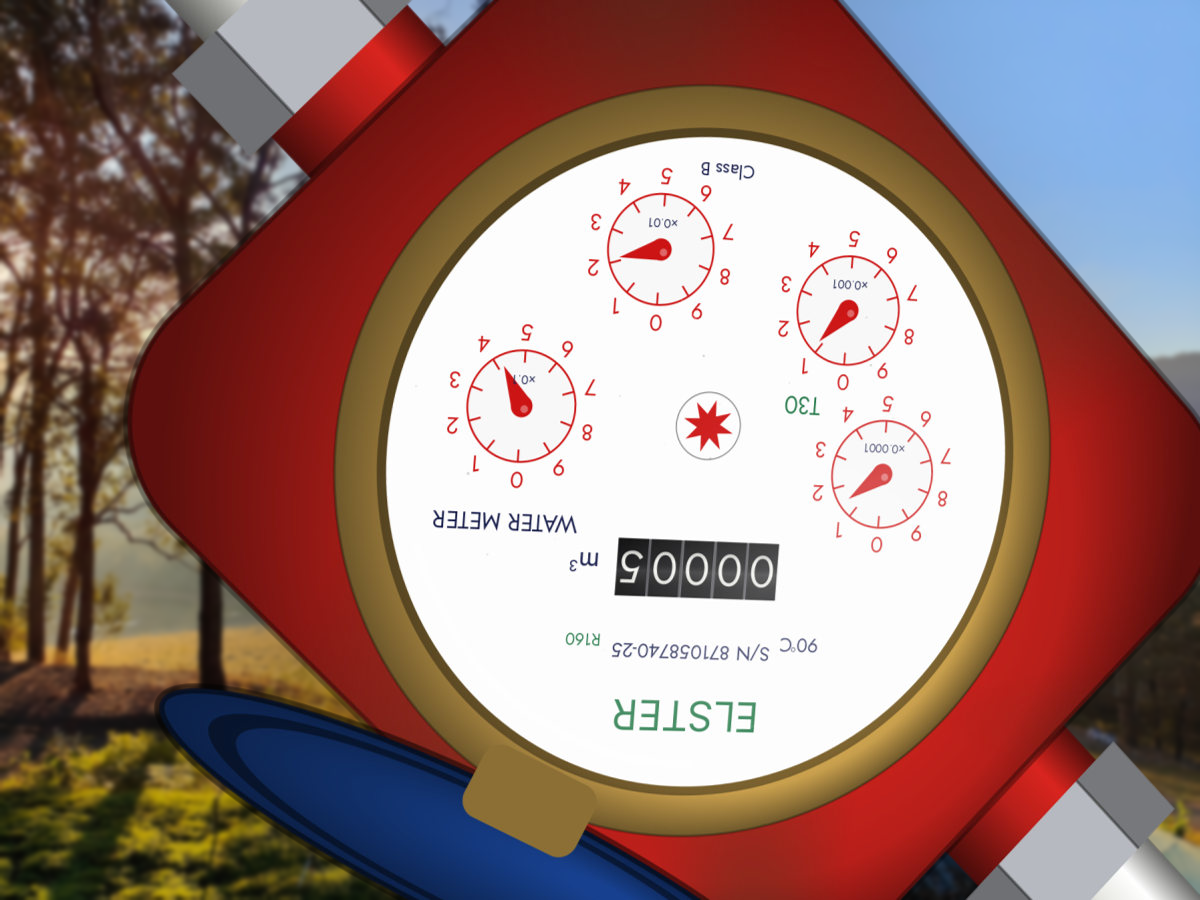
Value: 5.4211 (m³)
